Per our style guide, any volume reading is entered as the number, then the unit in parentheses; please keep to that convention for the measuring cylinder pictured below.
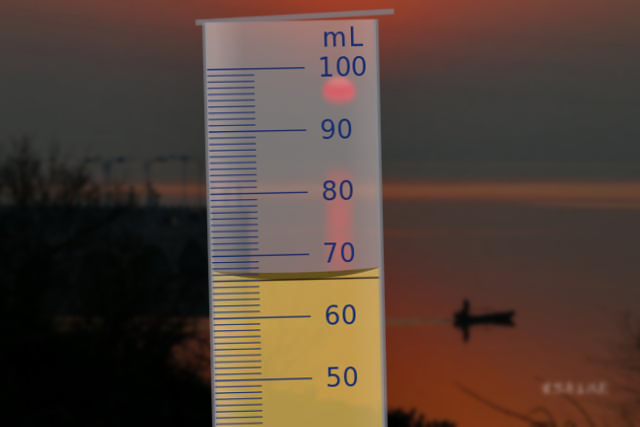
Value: 66 (mL)
